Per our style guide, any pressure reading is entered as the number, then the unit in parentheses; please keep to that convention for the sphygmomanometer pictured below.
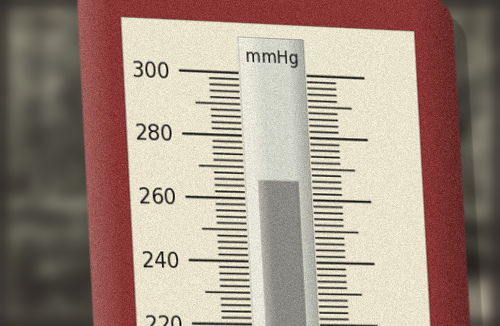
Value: 266 (mmHg)
